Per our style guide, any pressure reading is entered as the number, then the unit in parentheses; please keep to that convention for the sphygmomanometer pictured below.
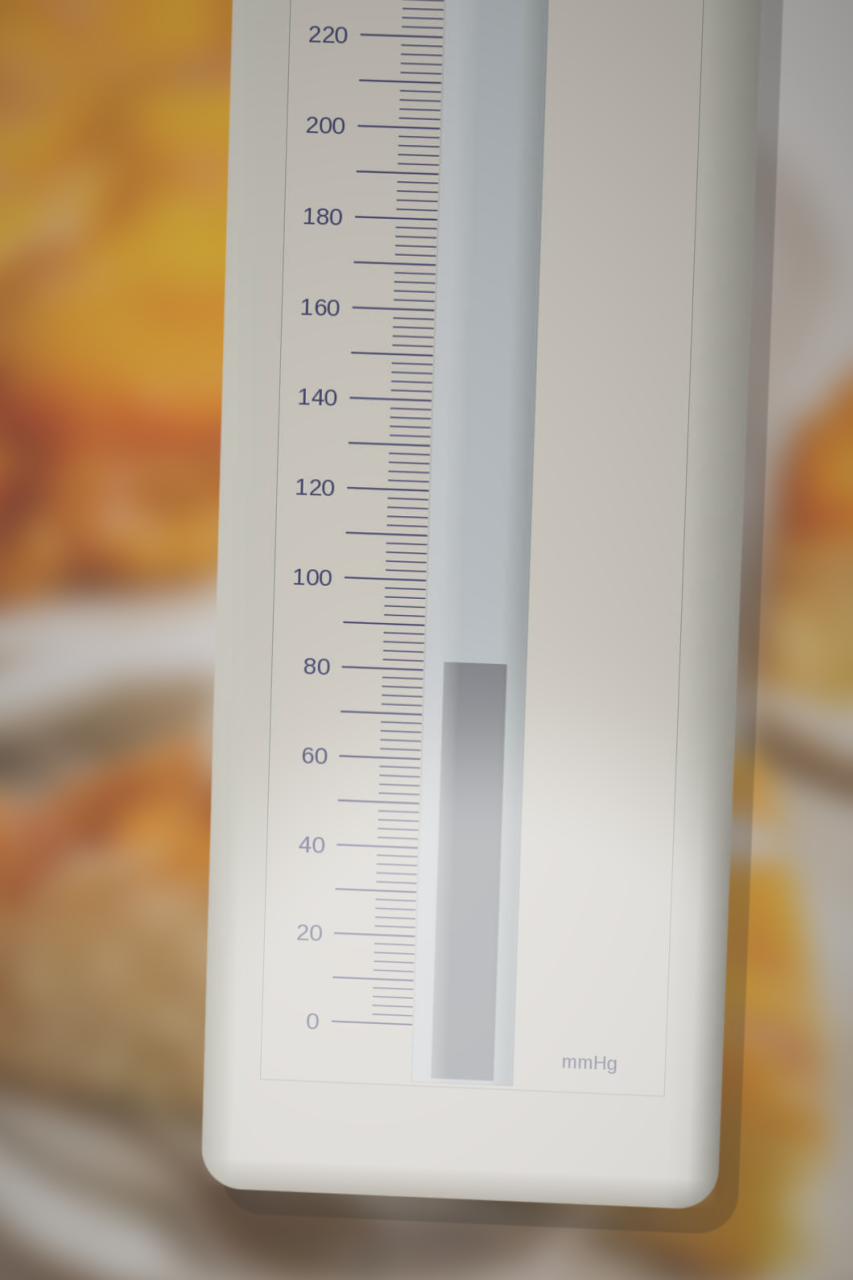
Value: 82 (mmHg)
